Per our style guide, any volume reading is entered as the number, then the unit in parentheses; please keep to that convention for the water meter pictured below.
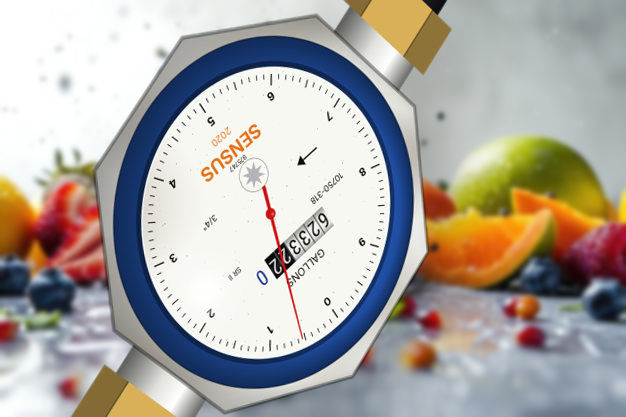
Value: 6233220.5 (gal)
